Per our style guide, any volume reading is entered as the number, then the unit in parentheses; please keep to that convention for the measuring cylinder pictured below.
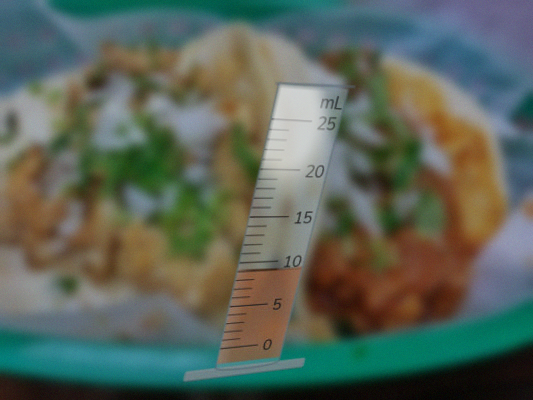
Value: 9 (mL)
